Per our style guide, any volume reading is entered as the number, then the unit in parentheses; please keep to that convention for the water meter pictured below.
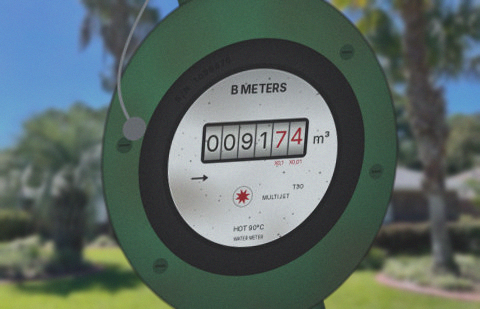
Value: 91.74 (m³)
